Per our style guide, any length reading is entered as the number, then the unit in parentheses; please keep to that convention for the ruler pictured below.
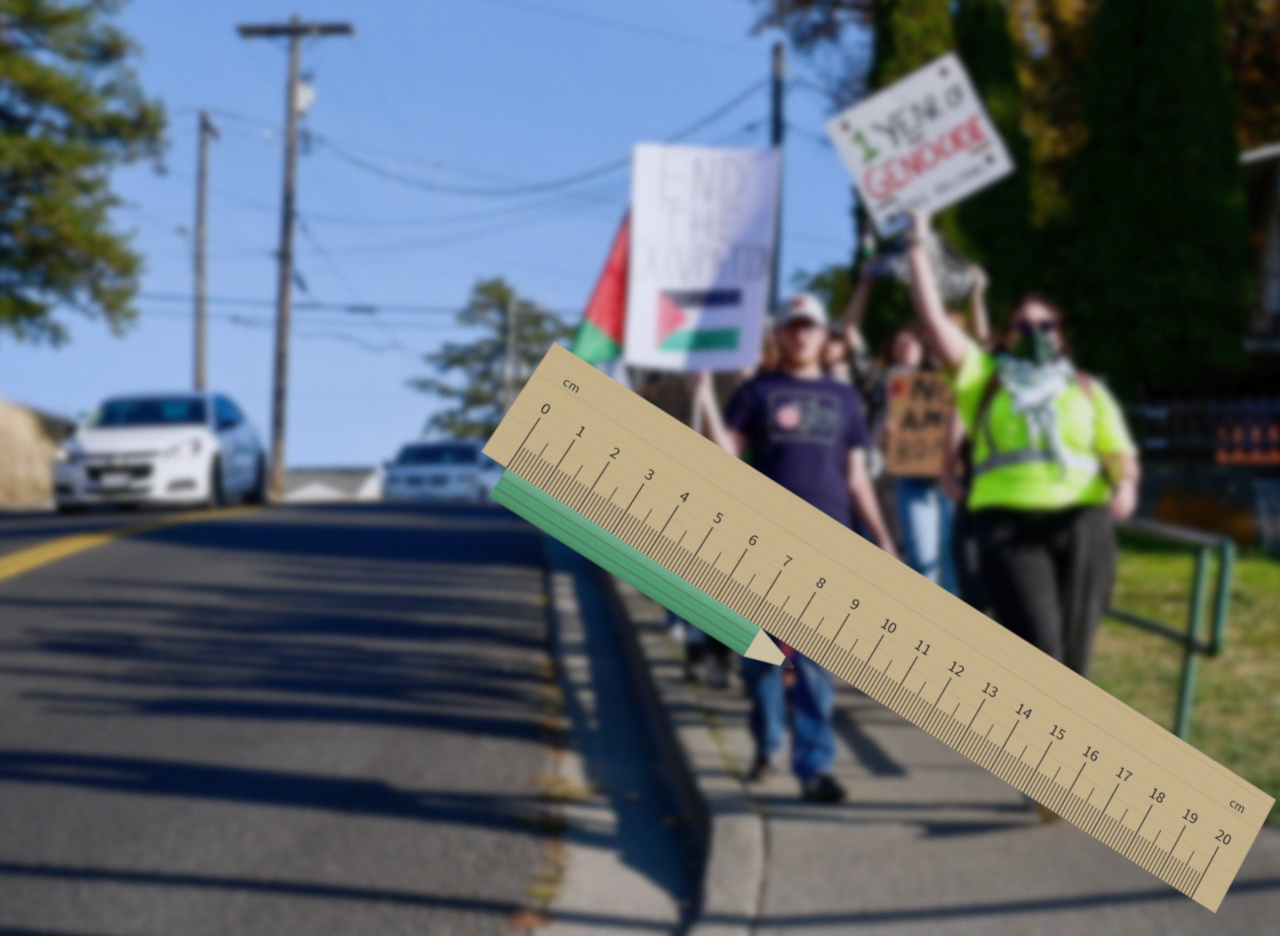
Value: 8.5 (cm)
